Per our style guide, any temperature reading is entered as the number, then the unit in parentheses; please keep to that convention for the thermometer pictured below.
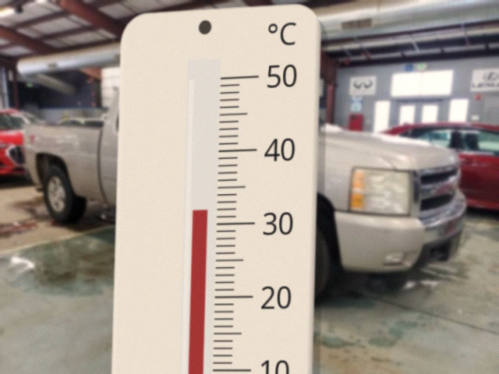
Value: 32 (°C)
